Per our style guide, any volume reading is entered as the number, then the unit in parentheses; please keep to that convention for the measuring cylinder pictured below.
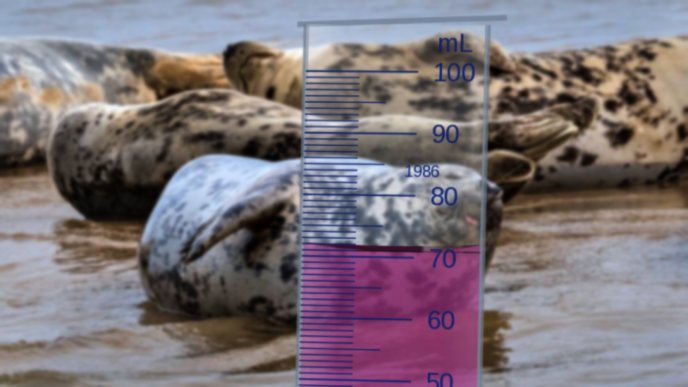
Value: 71 (mL)
